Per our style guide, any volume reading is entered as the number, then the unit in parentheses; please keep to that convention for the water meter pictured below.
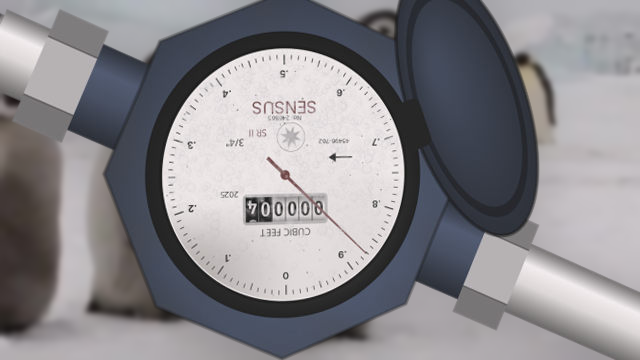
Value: 3.87 (ft³)
